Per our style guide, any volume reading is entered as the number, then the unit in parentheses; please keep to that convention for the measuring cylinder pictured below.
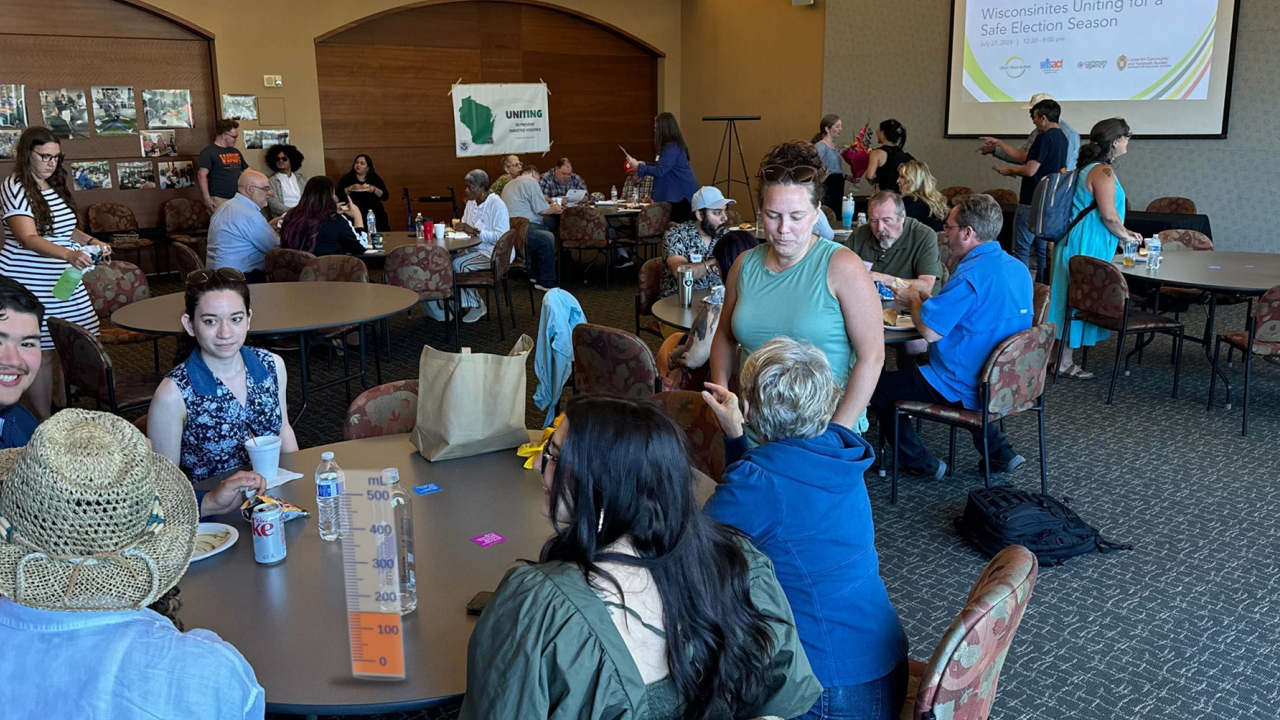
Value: 150 (mL)
